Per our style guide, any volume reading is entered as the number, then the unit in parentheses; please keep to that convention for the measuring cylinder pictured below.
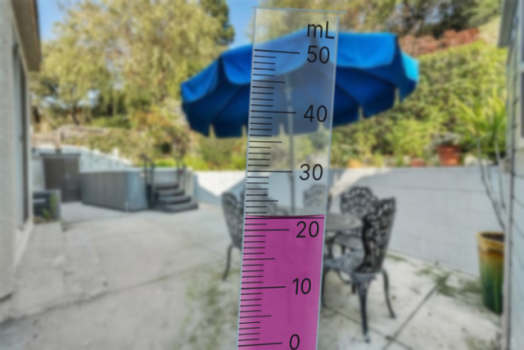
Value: 22 (mL)
